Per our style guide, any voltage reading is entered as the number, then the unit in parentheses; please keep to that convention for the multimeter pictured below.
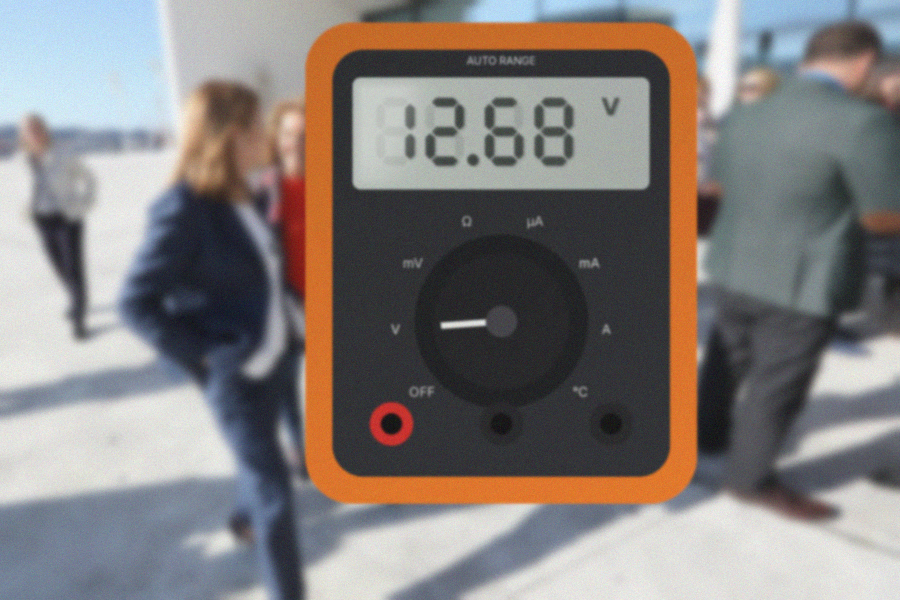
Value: 12.68 (V)
